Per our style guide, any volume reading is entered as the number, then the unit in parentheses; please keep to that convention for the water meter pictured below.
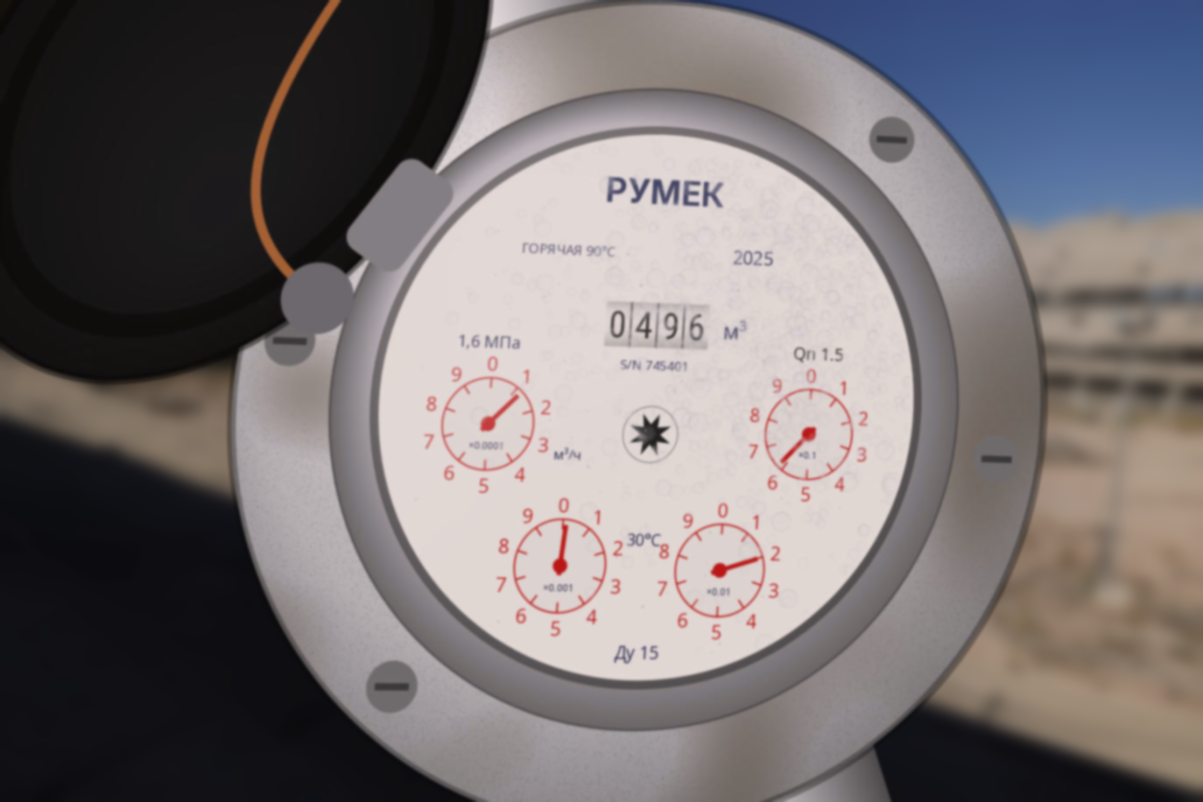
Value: 496.6201 (m³)
